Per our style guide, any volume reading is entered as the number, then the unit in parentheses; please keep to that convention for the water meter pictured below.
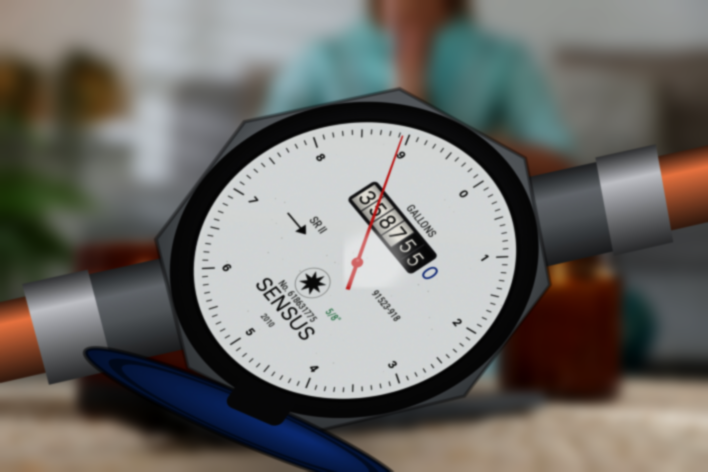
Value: 3587548.9 (gal)
